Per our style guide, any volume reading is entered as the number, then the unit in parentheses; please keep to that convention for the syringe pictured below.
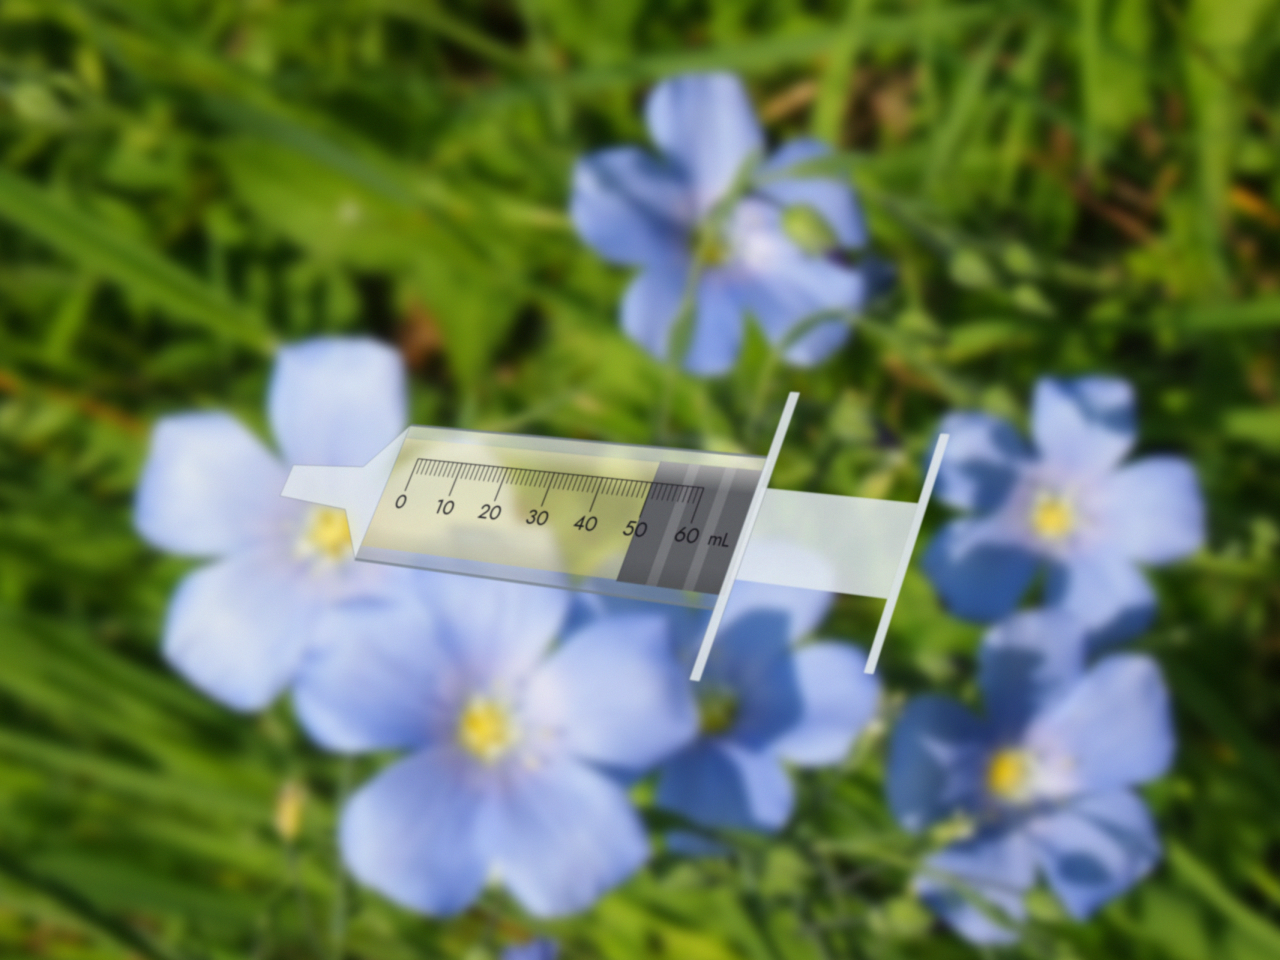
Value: 50 (mL)
